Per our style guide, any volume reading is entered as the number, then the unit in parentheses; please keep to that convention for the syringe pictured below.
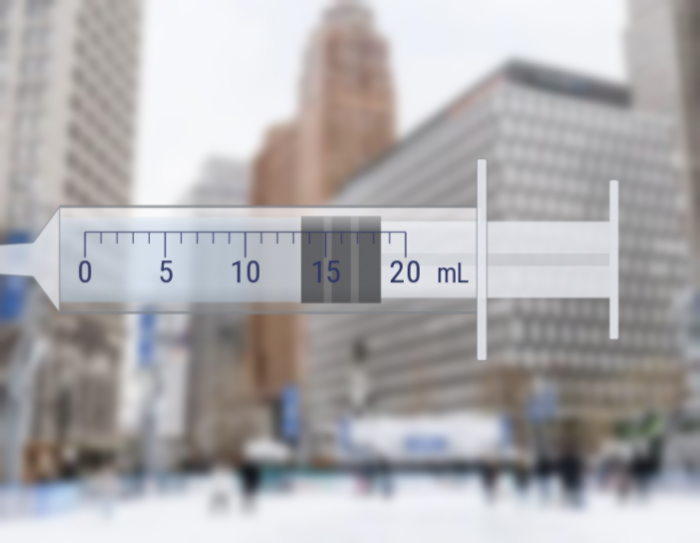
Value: 13.5 (mL)
